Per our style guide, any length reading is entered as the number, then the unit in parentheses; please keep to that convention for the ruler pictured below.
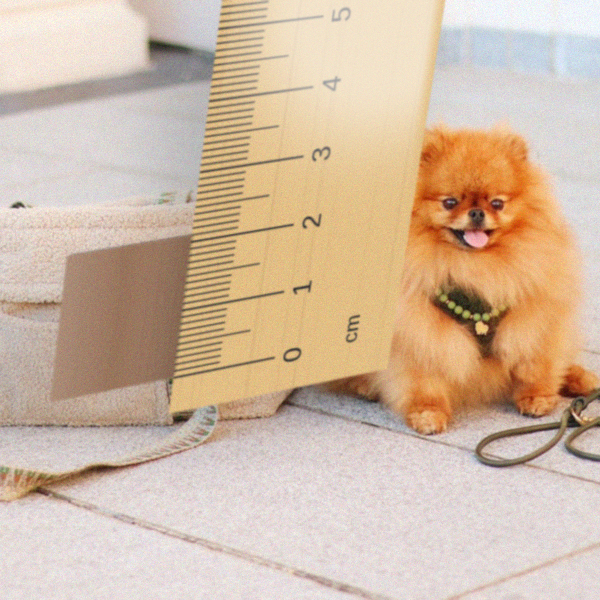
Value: 2.1 (cm)
